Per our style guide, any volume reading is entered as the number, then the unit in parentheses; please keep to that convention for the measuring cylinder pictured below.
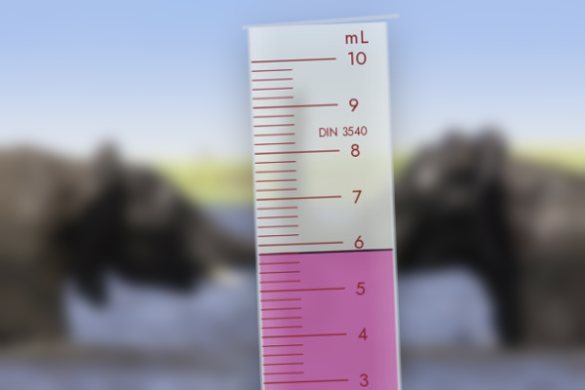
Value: 5.8 (mL)
